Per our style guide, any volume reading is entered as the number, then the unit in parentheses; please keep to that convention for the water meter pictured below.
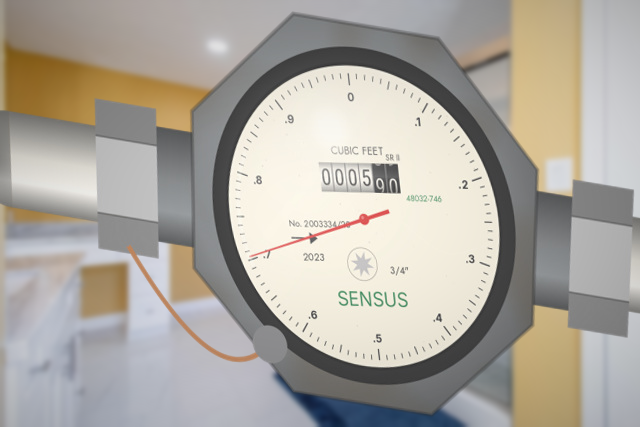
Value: 589.70 (ft³)
